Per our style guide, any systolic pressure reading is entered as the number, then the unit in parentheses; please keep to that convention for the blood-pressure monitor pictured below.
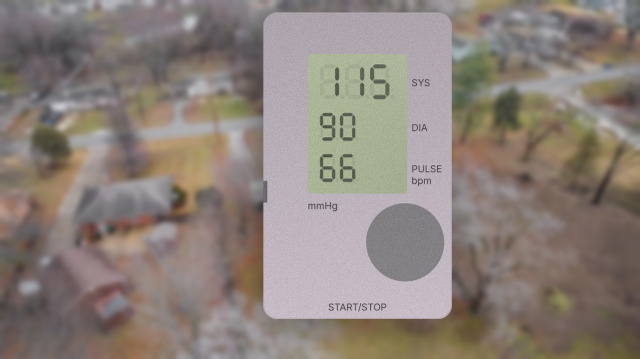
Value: 115 (mmHg)
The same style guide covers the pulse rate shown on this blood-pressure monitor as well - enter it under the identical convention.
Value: 66 (bpm)
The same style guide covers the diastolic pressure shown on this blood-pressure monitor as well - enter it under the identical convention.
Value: 90 (mmHg)
